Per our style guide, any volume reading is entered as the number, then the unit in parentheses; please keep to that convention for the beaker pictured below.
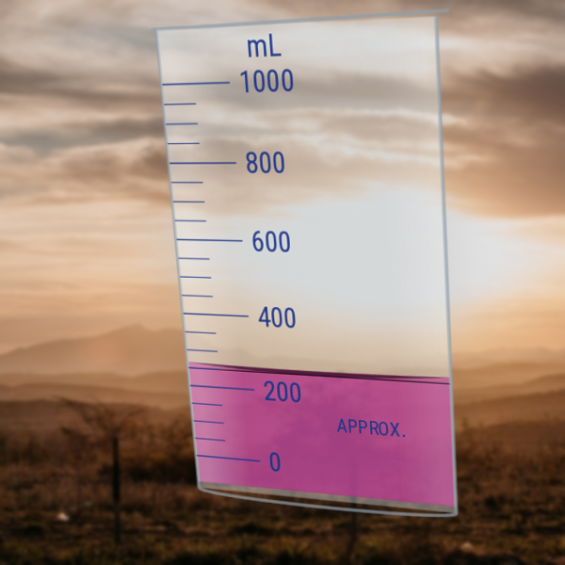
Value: 250 (mL)
